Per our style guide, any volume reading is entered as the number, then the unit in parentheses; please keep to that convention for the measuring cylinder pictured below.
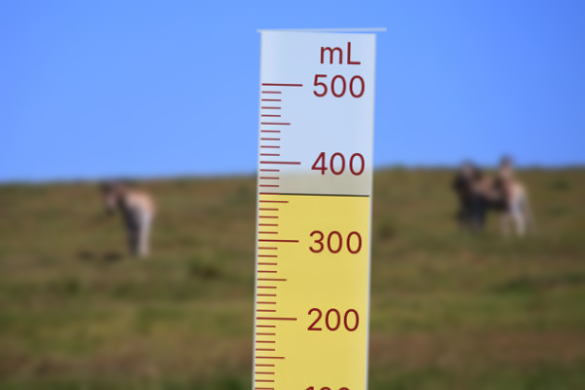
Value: 360 (mL)
